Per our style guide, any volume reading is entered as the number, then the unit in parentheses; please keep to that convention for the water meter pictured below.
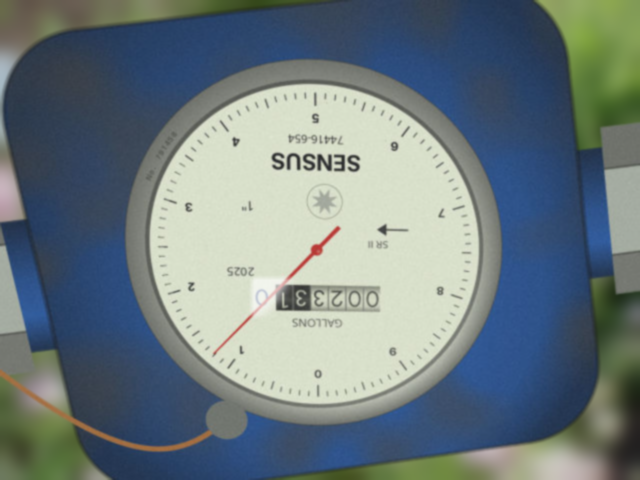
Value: 23311.2 (gal)
